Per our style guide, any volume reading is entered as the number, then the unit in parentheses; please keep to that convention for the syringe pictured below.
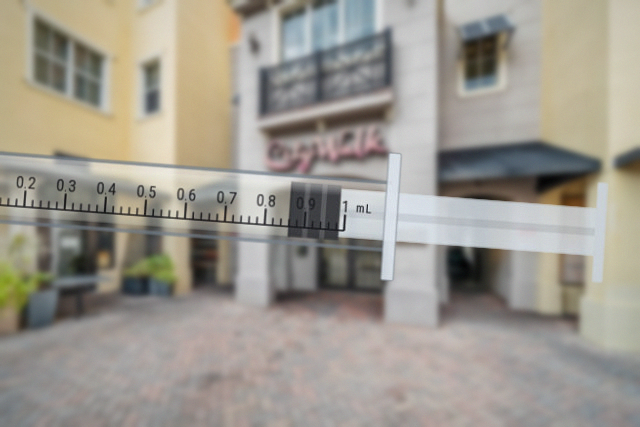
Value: 0.86 (mL)
